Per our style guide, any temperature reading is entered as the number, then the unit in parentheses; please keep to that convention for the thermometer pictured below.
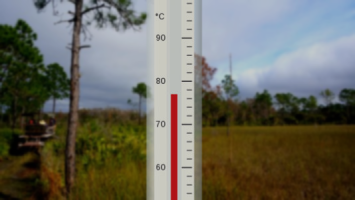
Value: 77 (°C)
